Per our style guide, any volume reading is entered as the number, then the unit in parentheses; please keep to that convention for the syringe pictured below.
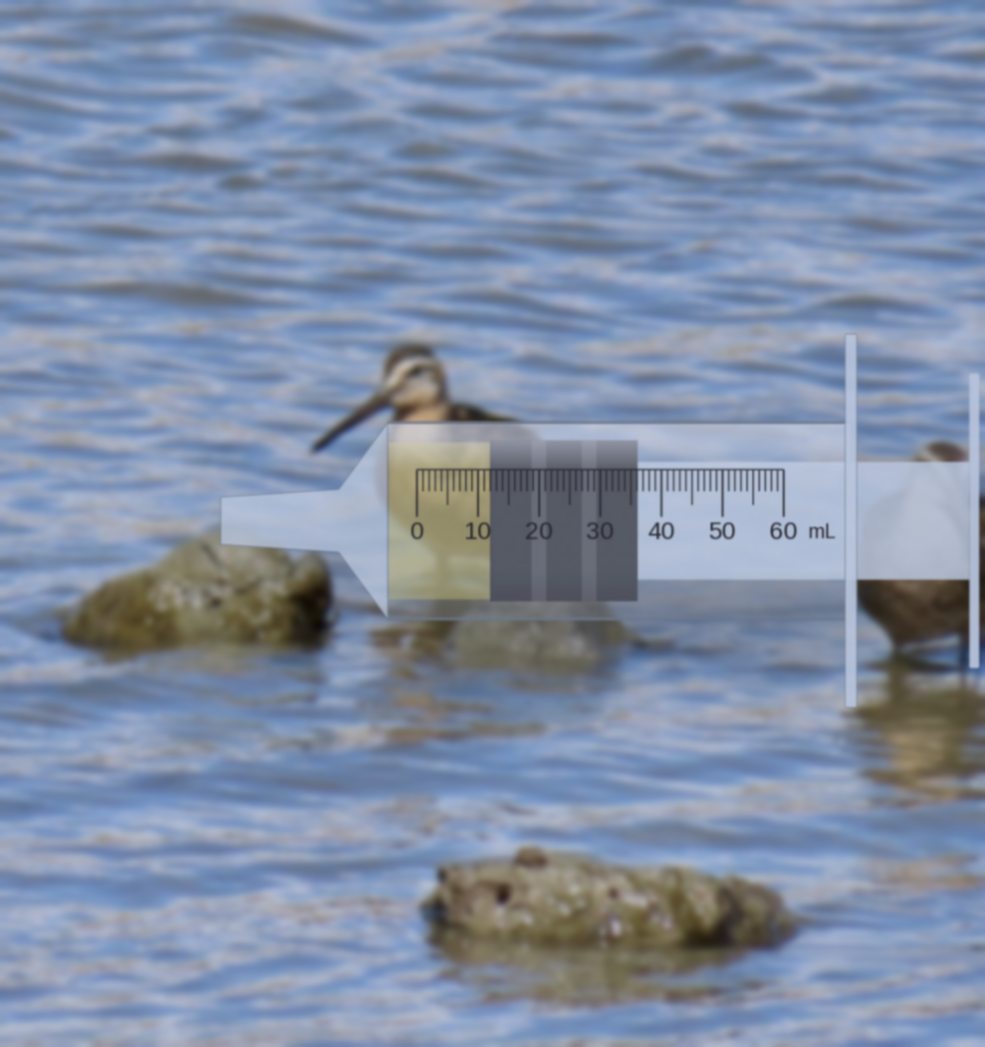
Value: 12 (mL)
